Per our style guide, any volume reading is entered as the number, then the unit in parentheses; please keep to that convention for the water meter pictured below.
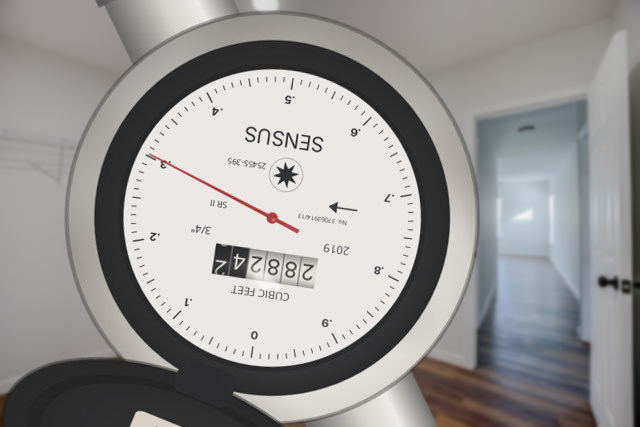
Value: 288242.30 (ft³)
